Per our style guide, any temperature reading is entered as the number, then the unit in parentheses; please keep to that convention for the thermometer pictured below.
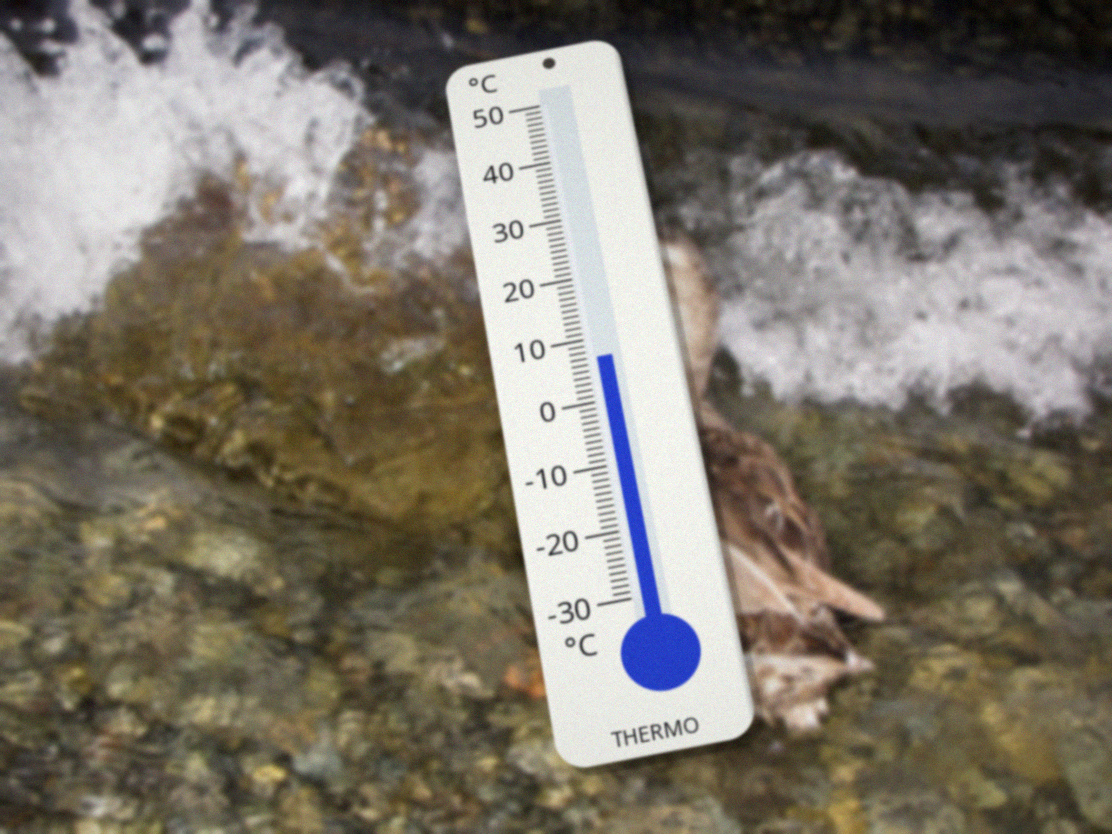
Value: 7 (°C)
